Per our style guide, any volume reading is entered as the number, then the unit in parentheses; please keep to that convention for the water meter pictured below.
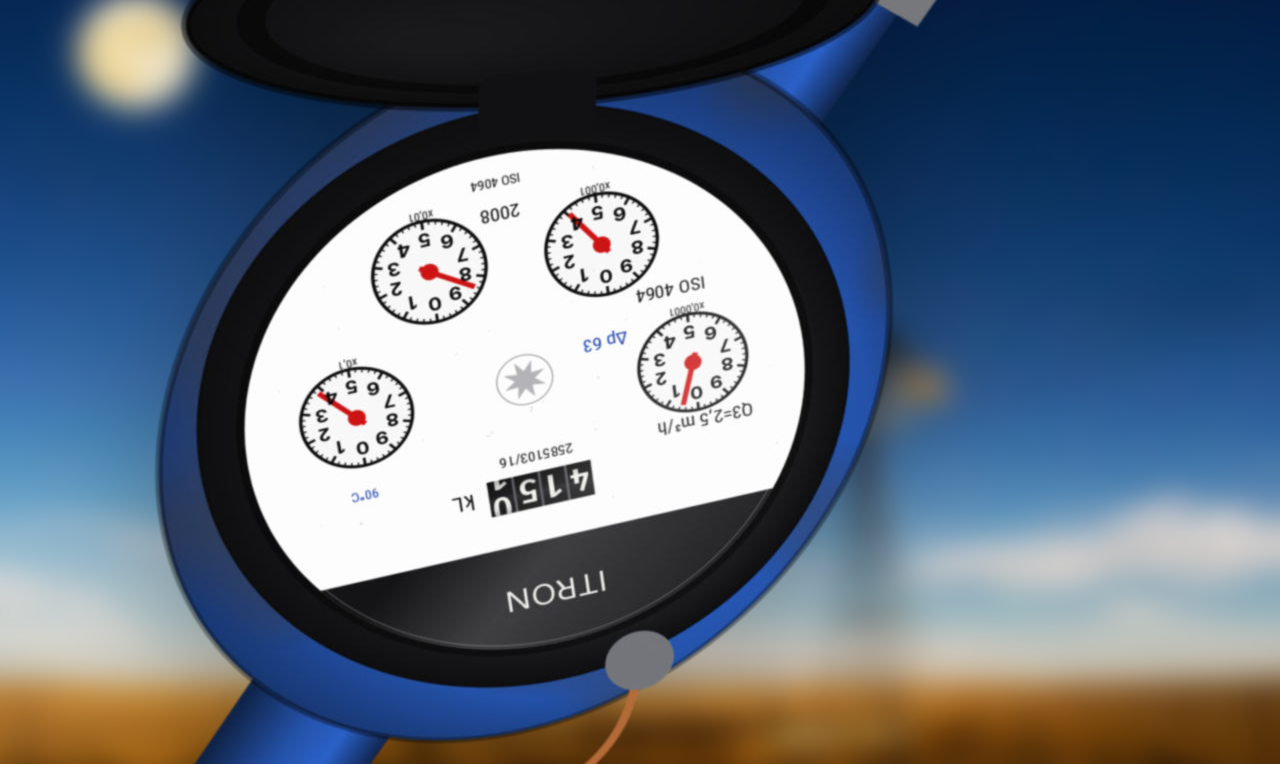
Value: 4150.3840 (kL)
